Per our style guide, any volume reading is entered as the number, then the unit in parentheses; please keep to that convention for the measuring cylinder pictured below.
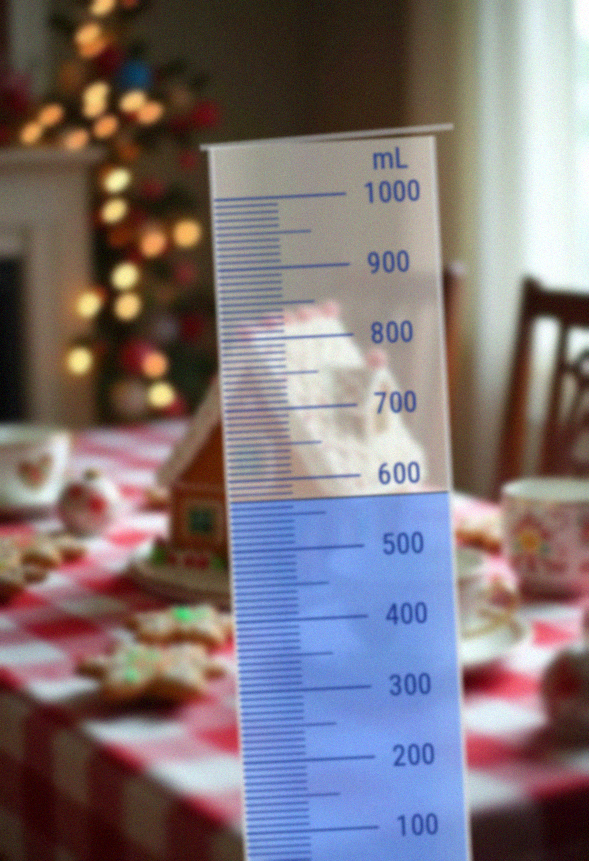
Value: 570 (mL)
